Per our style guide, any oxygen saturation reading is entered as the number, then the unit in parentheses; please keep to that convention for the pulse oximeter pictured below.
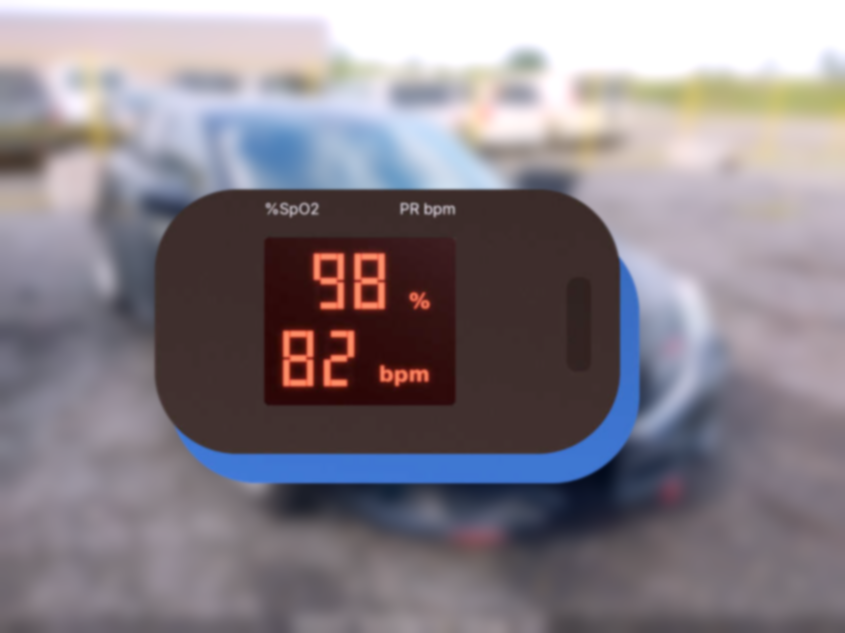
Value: 98 (%)
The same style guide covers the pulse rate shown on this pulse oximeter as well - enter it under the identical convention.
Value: 82 (bpm)
